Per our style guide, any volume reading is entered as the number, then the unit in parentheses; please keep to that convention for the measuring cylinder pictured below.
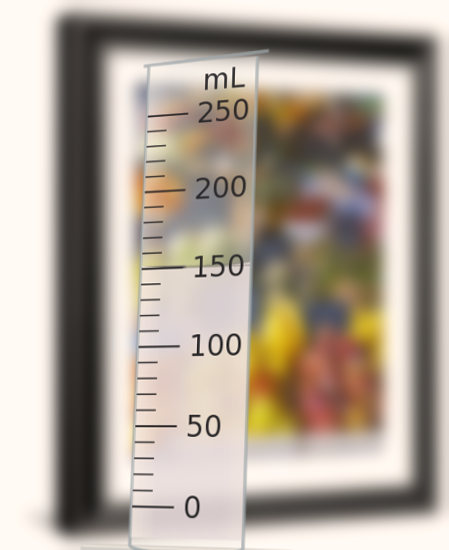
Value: 150 (mL)
